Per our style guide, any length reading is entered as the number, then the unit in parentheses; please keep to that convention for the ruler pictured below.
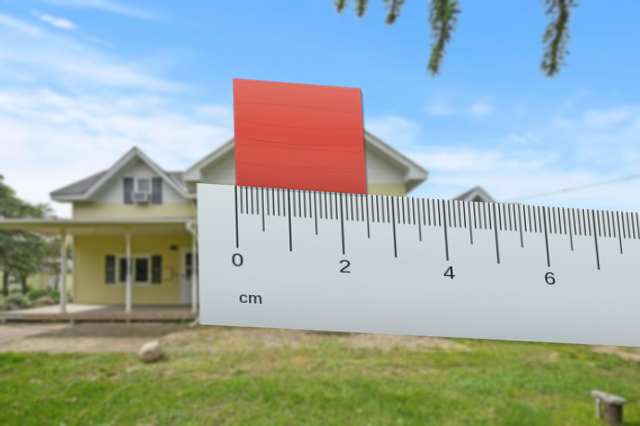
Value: 2.5 (cm)
